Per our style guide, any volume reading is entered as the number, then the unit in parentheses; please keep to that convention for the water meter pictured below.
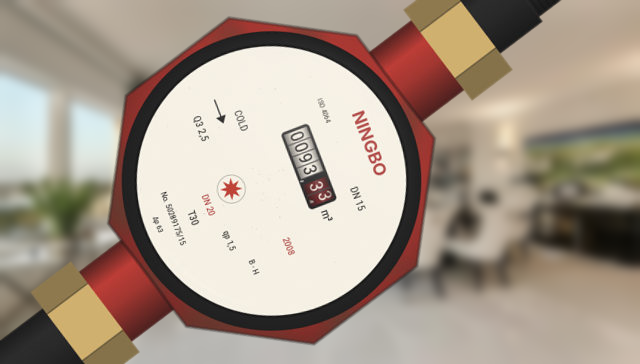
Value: 93.33 (m³)
